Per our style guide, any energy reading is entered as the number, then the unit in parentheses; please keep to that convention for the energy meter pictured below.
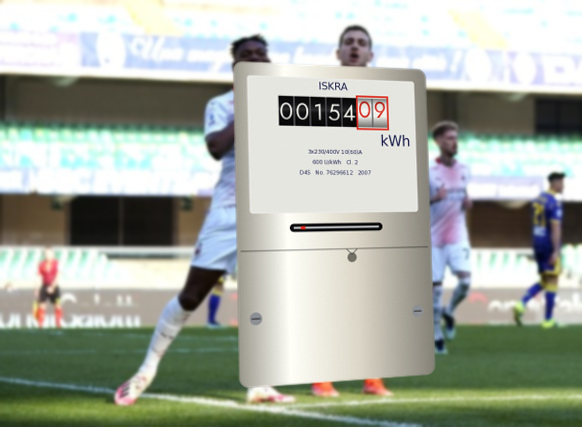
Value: 154.09 (kWh)
